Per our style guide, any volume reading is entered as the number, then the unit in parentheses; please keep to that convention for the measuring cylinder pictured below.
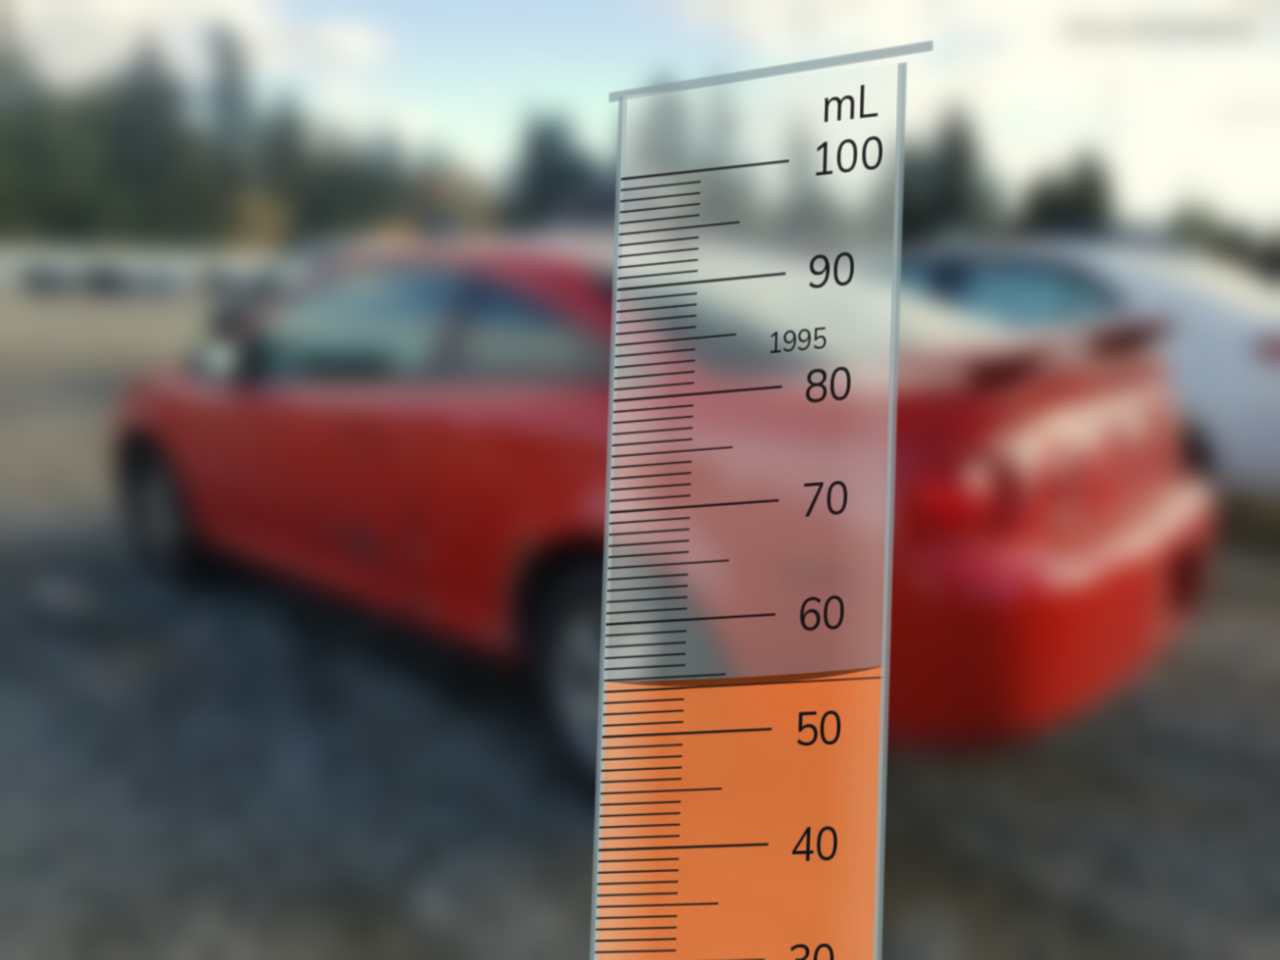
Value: 54 (mL)
